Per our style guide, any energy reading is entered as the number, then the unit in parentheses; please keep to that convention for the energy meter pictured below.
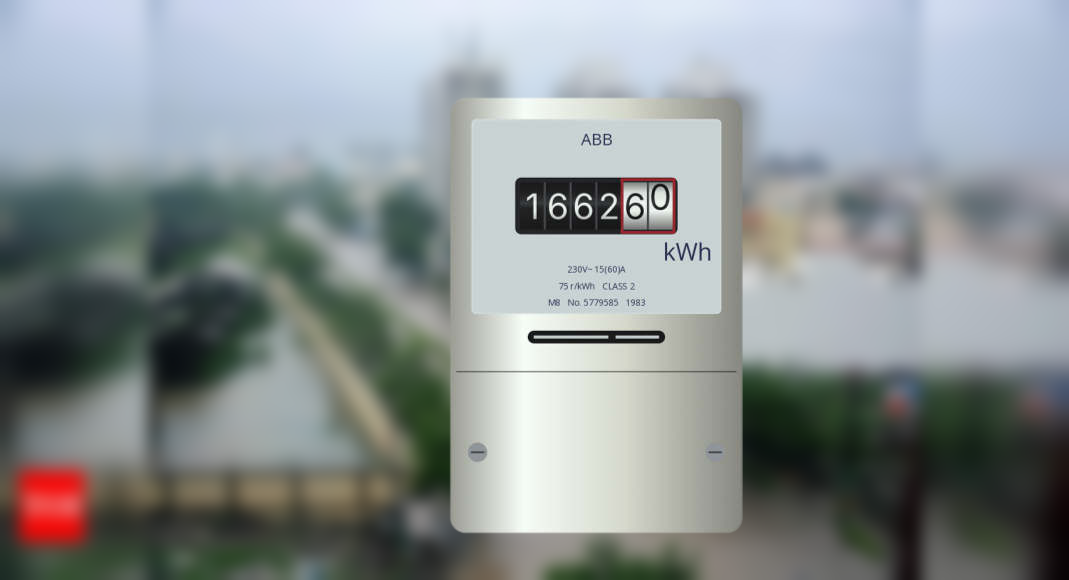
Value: 1662.60 (kWh)
